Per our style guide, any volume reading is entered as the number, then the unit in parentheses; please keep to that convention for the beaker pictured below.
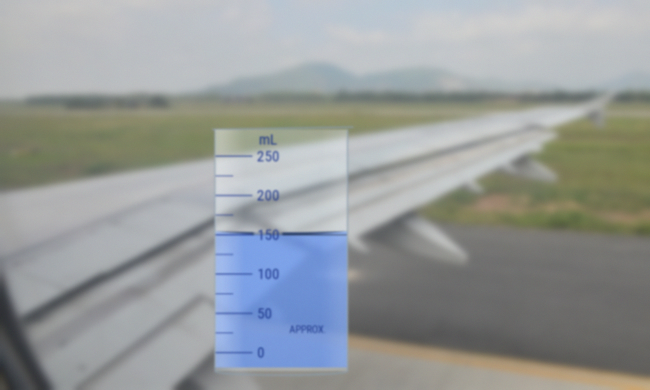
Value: 150 (mL)
